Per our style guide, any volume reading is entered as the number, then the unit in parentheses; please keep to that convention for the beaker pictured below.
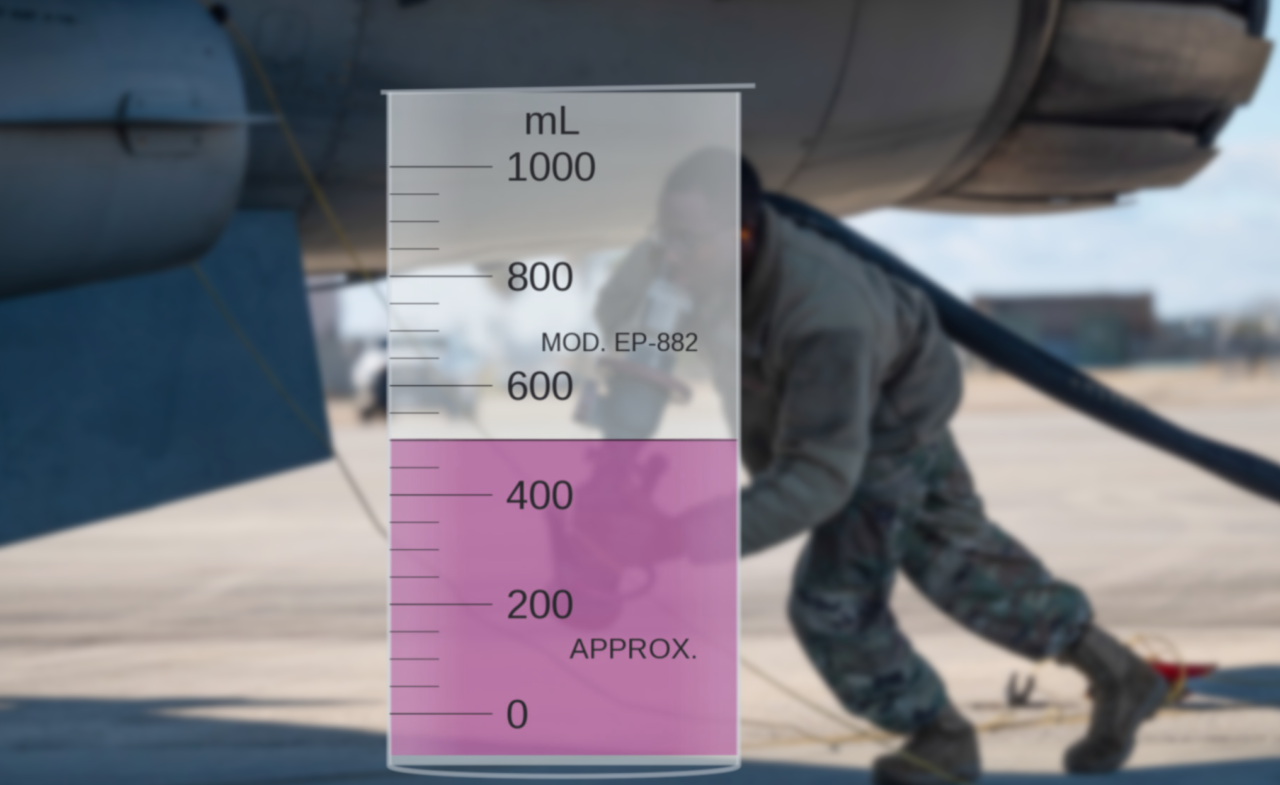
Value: 500 (mL)
